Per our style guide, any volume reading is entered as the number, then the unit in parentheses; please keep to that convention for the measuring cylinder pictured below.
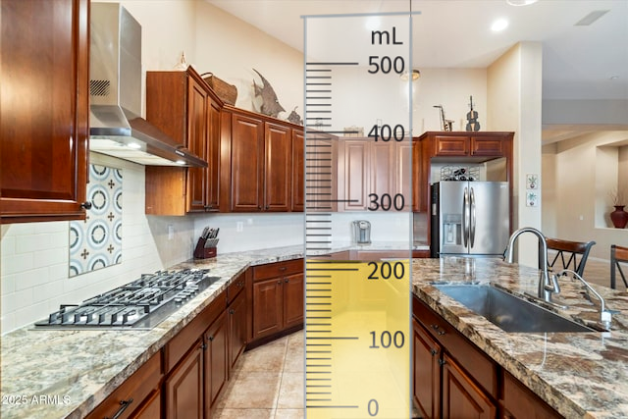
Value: 210 (mL)
